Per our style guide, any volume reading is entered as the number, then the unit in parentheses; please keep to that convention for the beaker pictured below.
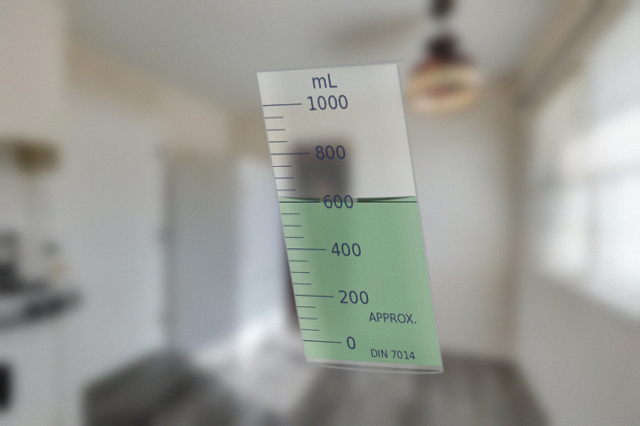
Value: 600 (mL)
